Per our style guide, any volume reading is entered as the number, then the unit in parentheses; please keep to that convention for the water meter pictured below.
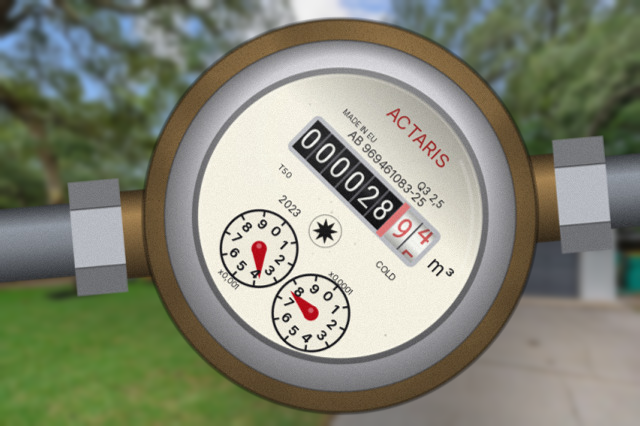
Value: 28.9437 (m³)
